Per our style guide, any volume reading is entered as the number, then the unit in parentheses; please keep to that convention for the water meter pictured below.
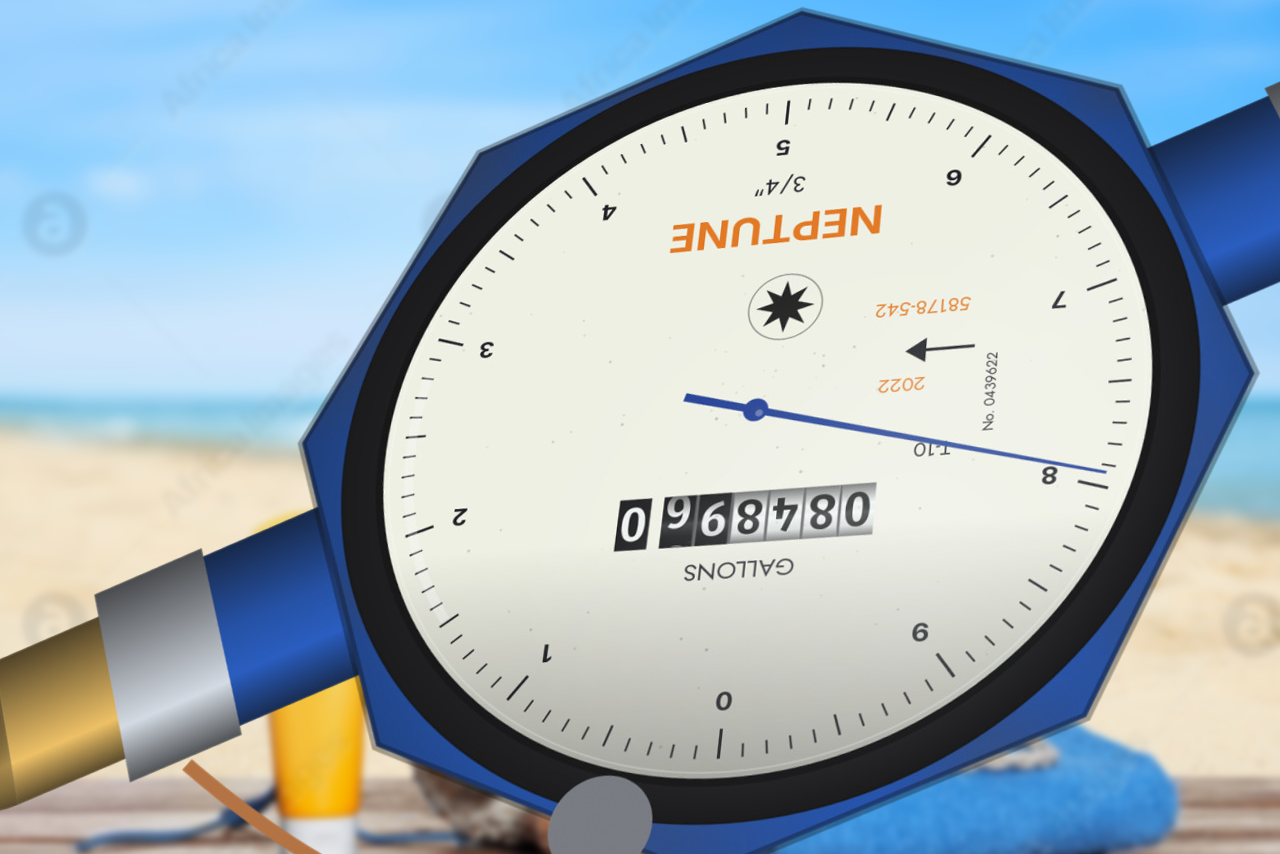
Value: 848957.9 (gal)
